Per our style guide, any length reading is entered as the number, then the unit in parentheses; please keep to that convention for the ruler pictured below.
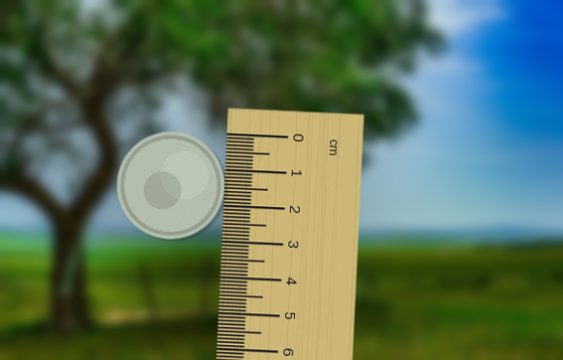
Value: 3 (cm)
